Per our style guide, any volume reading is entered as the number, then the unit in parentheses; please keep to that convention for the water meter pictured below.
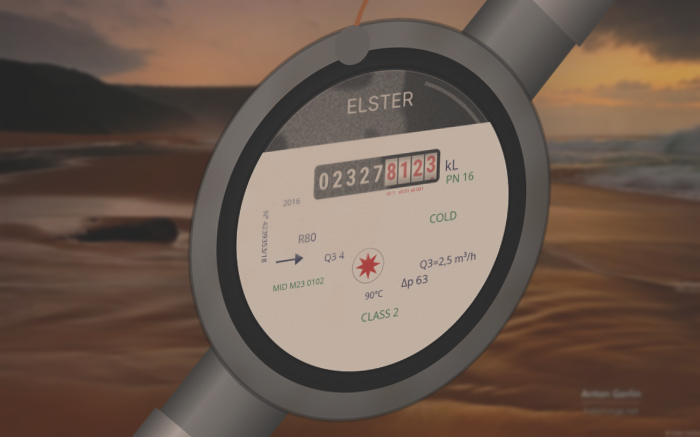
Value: 2327.8123 (kL)
